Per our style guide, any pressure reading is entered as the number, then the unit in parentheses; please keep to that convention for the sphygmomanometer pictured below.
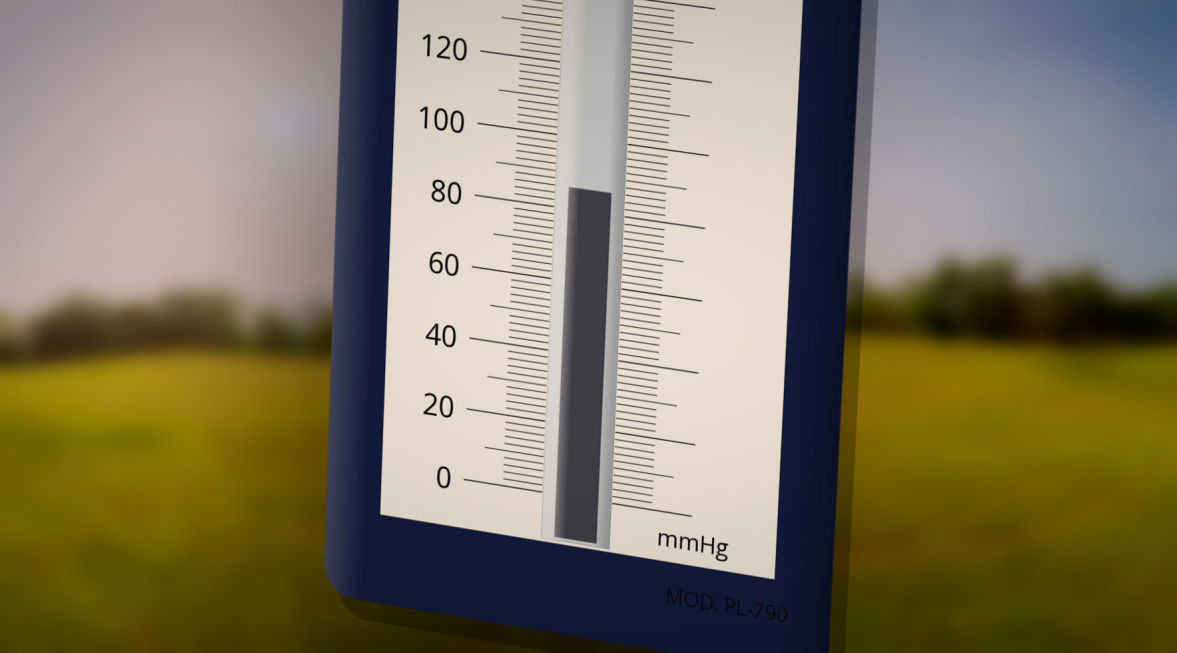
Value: 86 (mmHg)
